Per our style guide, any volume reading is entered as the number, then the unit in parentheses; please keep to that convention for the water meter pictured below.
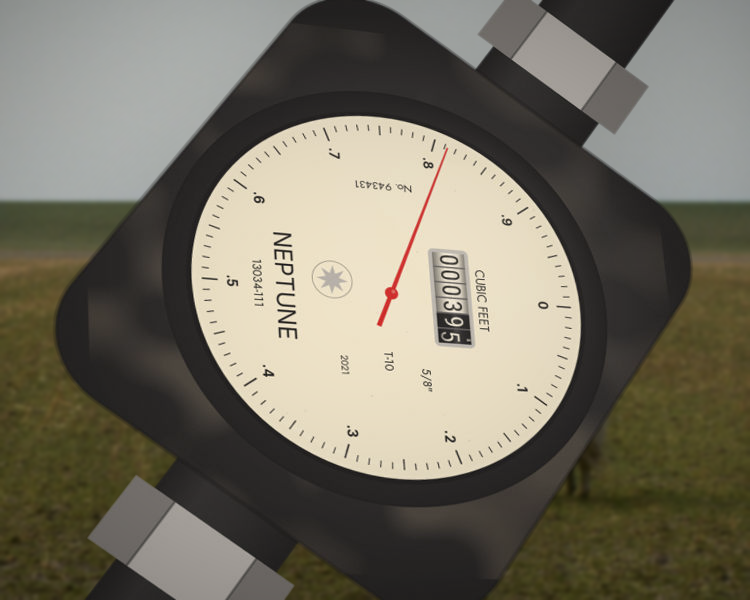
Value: 394.81 (ft³)
